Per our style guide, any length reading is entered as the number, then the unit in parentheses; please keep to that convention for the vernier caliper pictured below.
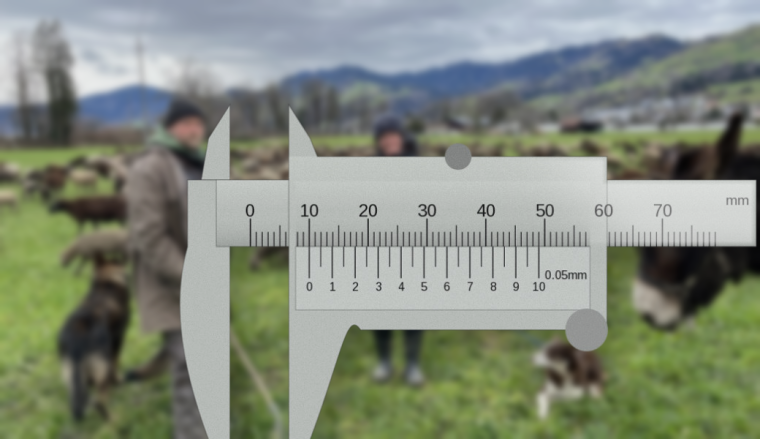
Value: 10.0 (mm)
